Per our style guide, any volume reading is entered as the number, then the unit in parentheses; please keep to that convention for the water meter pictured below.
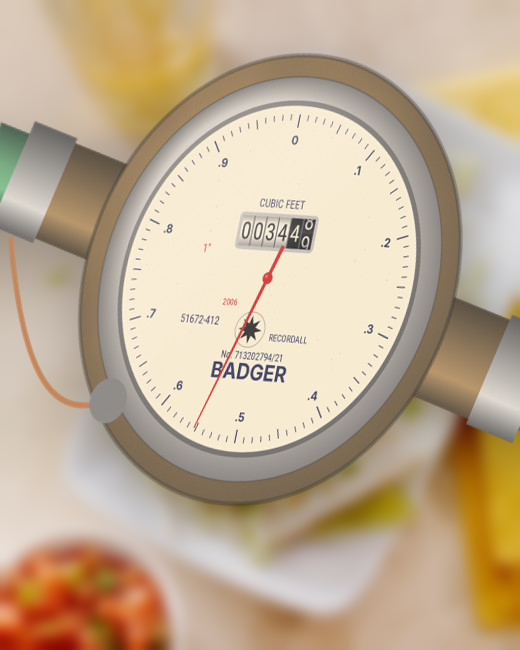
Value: 3448.55 (ft³)
